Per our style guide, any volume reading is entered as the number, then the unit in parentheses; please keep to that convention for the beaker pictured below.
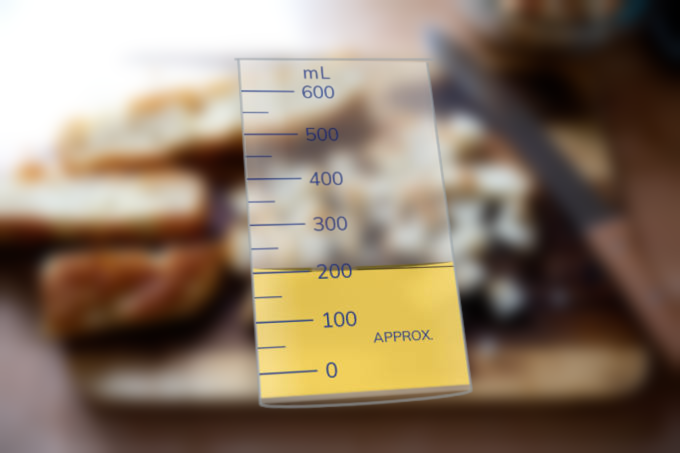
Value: 200 (mL)
